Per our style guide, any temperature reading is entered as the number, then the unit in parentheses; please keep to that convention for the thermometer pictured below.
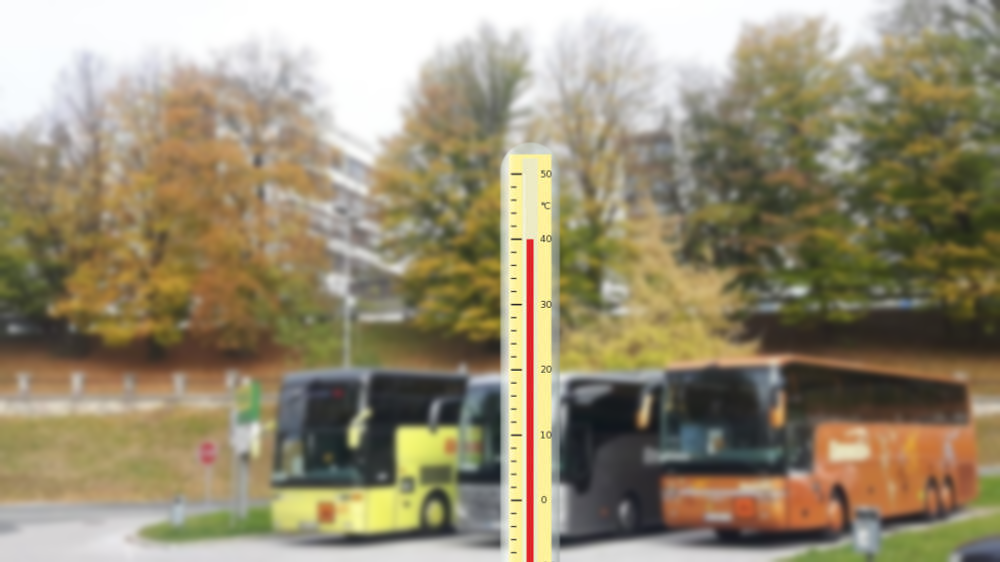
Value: 40 (°C)
